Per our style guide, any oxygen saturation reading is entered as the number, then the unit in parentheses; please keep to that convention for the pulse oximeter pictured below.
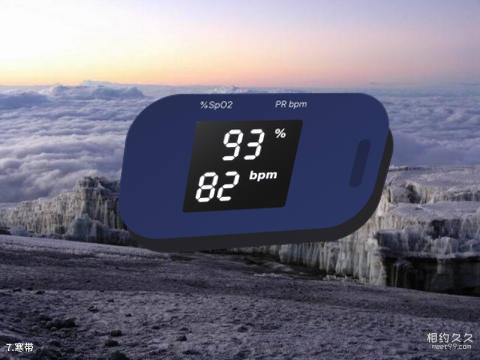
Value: 93 (%)
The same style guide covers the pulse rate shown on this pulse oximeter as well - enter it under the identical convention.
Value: 82 (bpm)
